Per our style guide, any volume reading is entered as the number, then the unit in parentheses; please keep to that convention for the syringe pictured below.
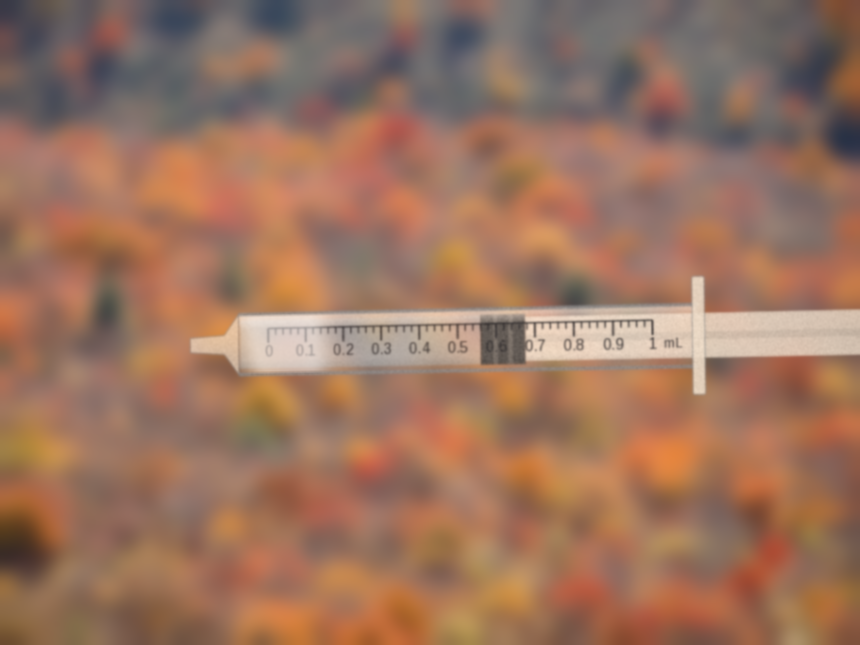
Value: 0.56 (mL)
